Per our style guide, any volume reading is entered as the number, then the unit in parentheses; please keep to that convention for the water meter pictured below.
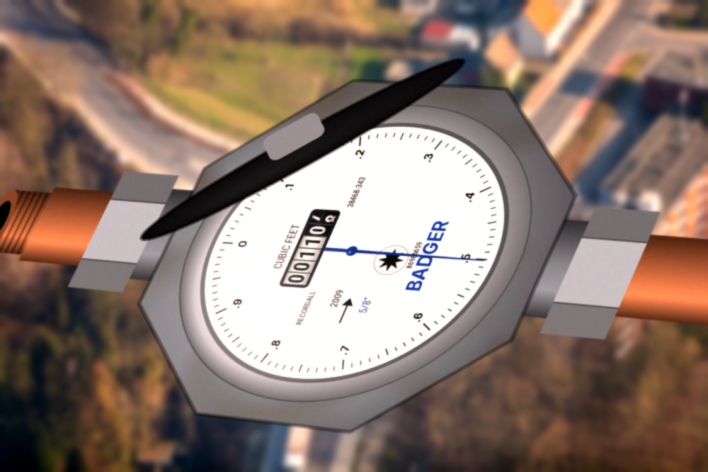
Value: 1107.50 (ft³)
